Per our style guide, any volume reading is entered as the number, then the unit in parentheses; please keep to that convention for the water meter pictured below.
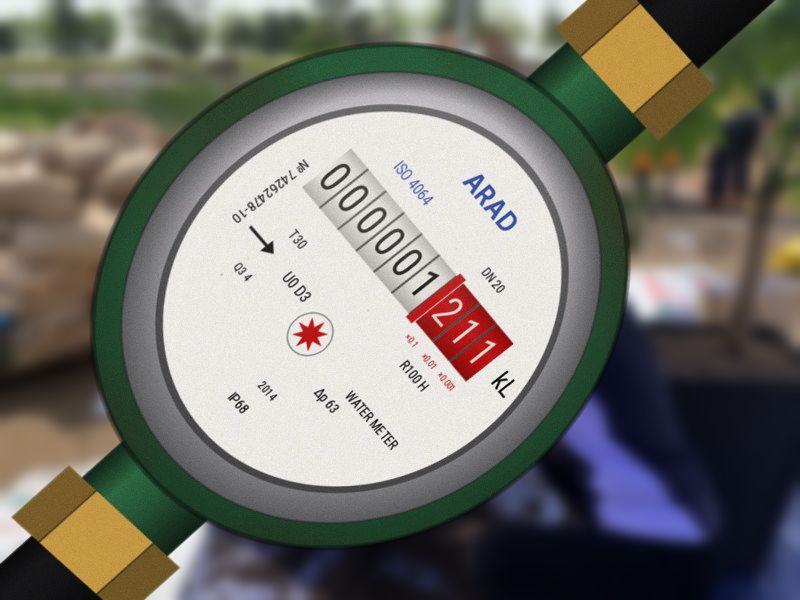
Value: 1.211 (kL)
